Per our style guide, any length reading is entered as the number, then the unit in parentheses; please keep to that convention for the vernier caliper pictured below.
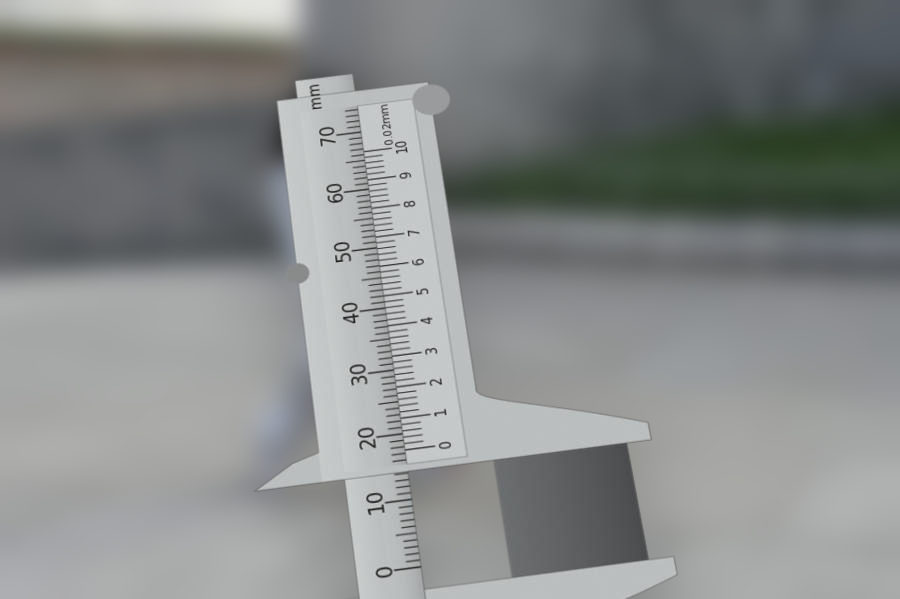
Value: 17.5 (mm)
